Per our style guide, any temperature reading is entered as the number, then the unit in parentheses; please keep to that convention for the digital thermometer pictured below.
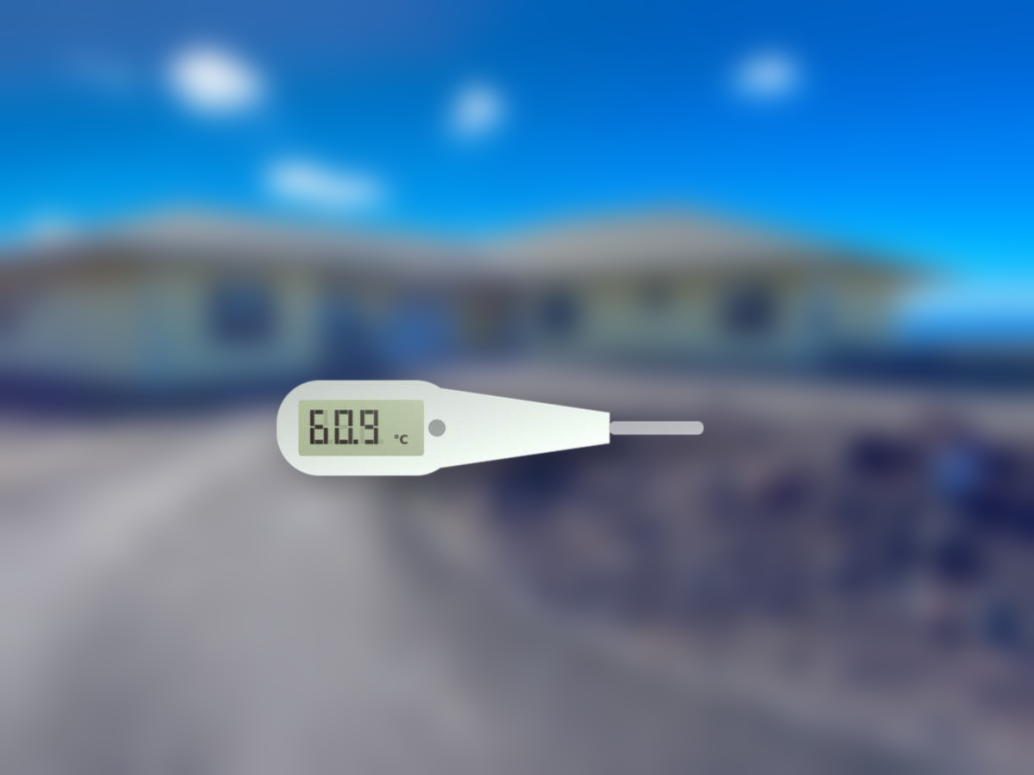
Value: 60.9 (°C)
